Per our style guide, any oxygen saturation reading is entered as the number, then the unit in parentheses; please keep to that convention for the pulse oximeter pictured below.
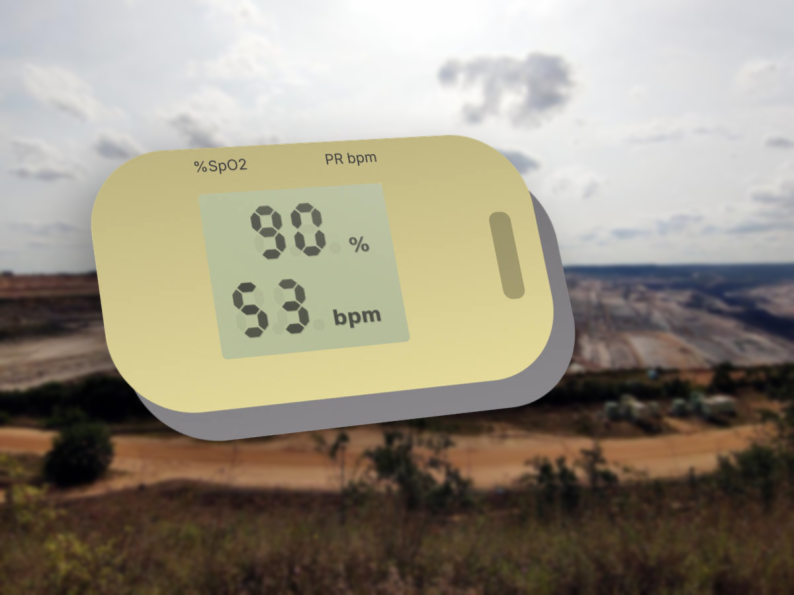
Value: 90 (%)
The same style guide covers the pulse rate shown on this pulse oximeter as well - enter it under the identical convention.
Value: 53 (bpm)
